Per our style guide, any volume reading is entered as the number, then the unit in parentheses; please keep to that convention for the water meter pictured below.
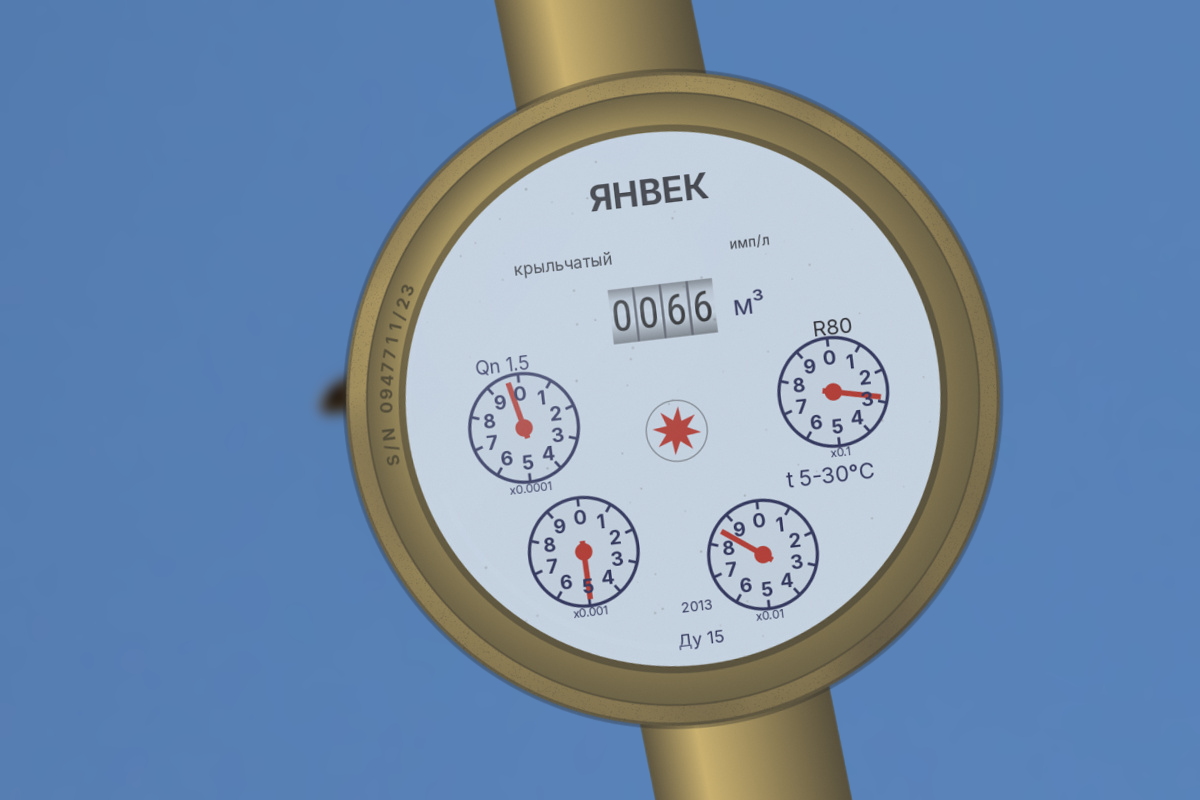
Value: 66.2849 (m³)
